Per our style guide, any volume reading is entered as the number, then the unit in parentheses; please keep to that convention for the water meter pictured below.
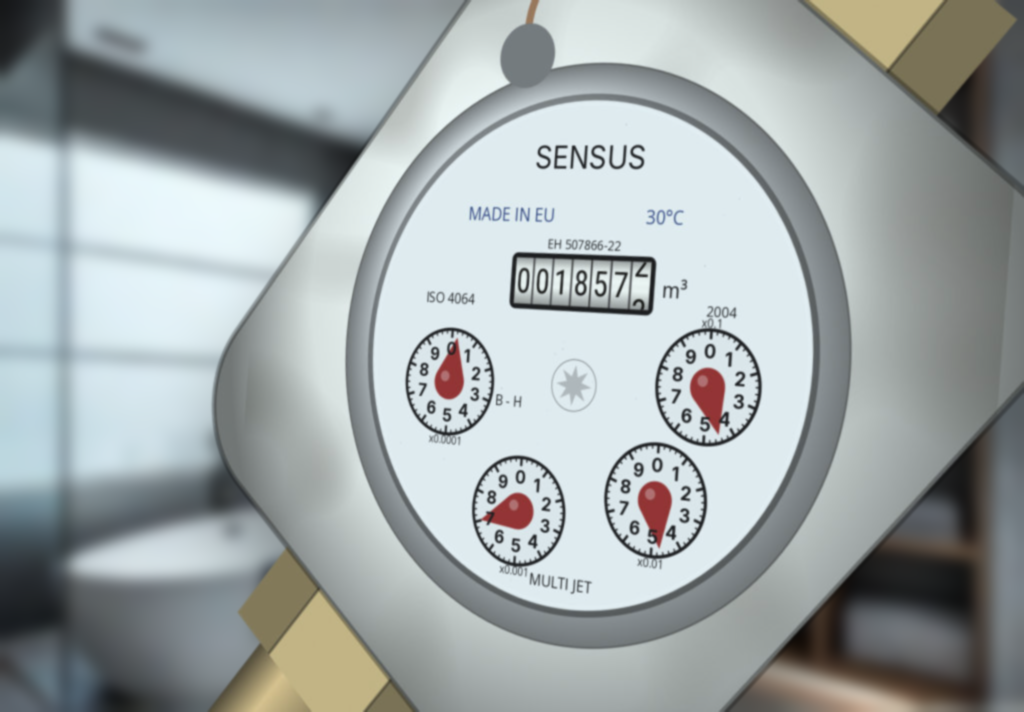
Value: 18572.4470 (m³)
